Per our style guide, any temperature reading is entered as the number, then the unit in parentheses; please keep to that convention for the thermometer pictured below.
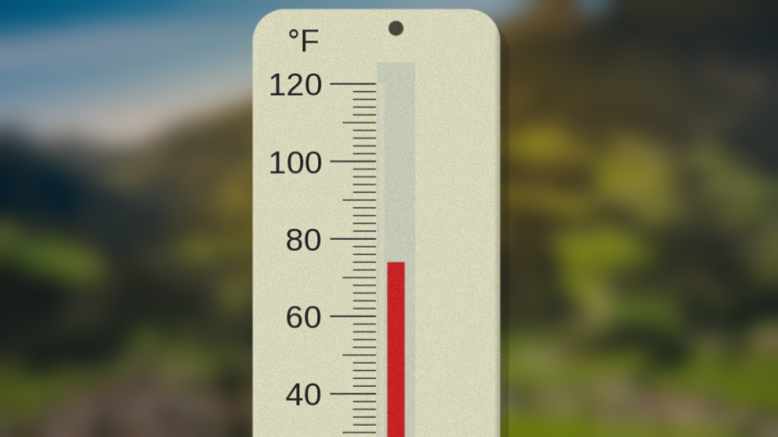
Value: 74 (°F)
